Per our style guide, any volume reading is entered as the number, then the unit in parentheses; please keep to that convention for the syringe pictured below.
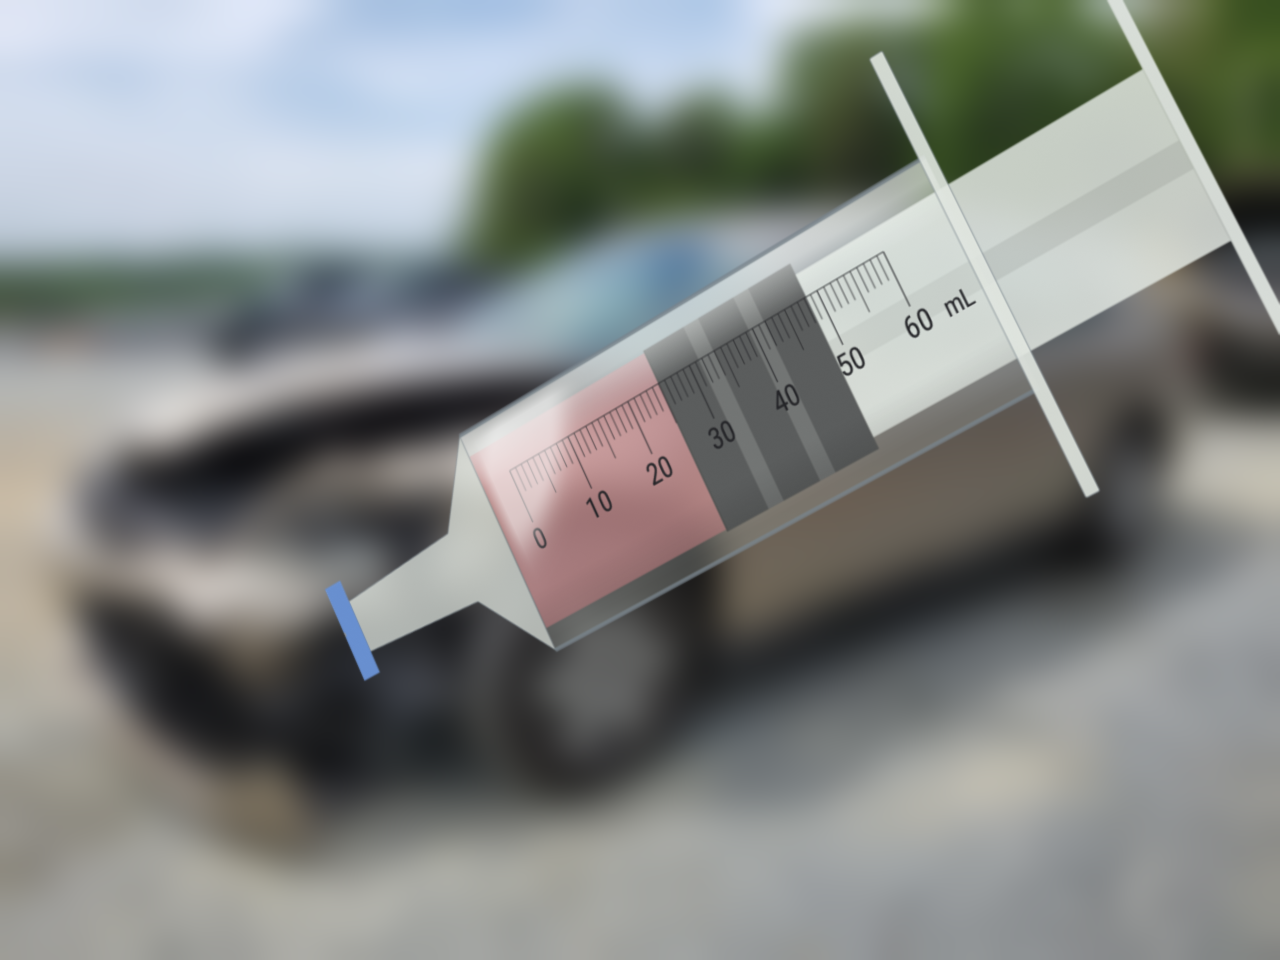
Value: 25 (mL)
